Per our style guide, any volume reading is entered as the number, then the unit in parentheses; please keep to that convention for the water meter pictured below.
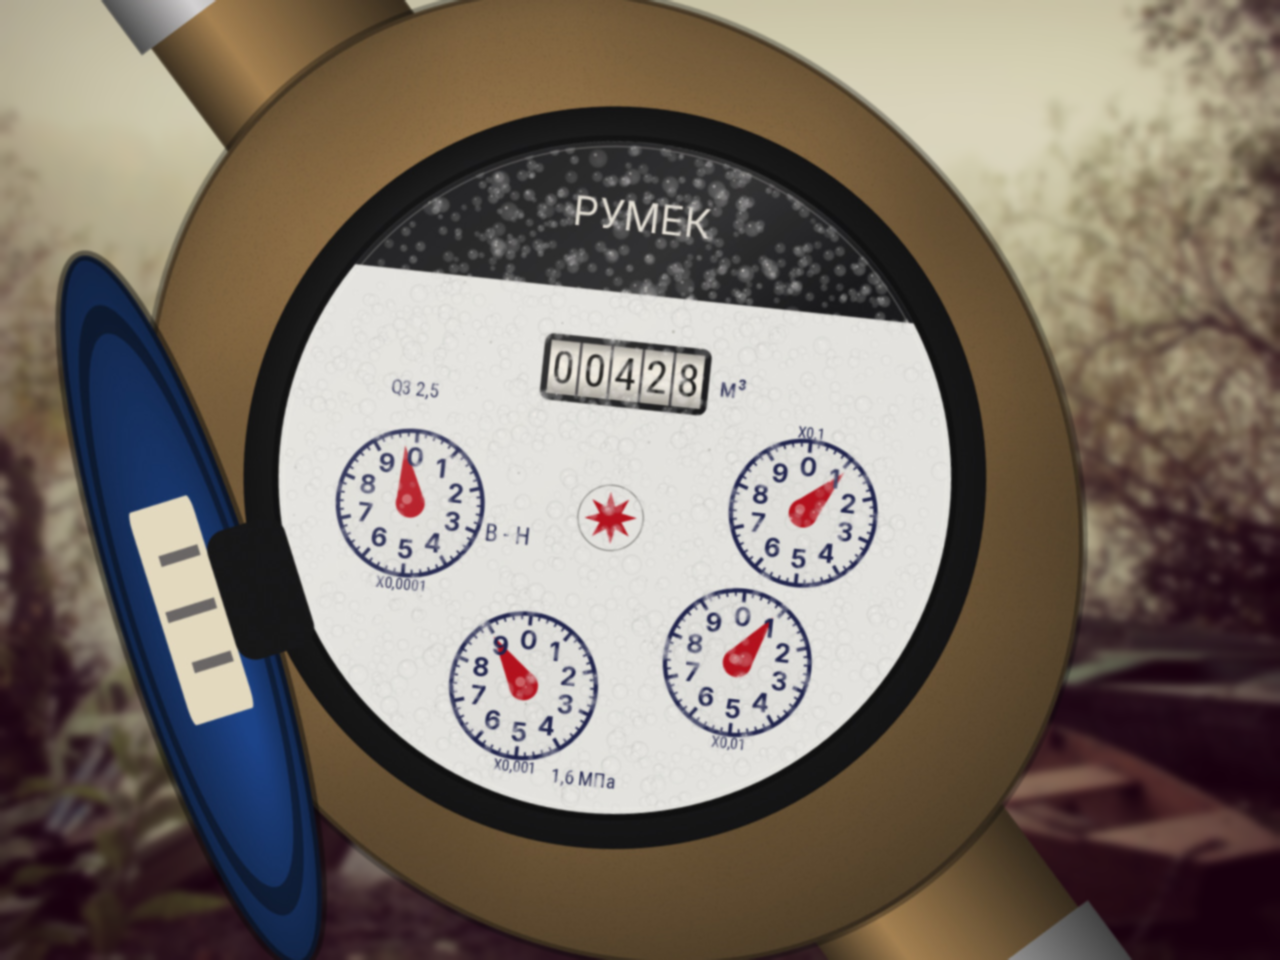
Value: 428.1089 (m³)
